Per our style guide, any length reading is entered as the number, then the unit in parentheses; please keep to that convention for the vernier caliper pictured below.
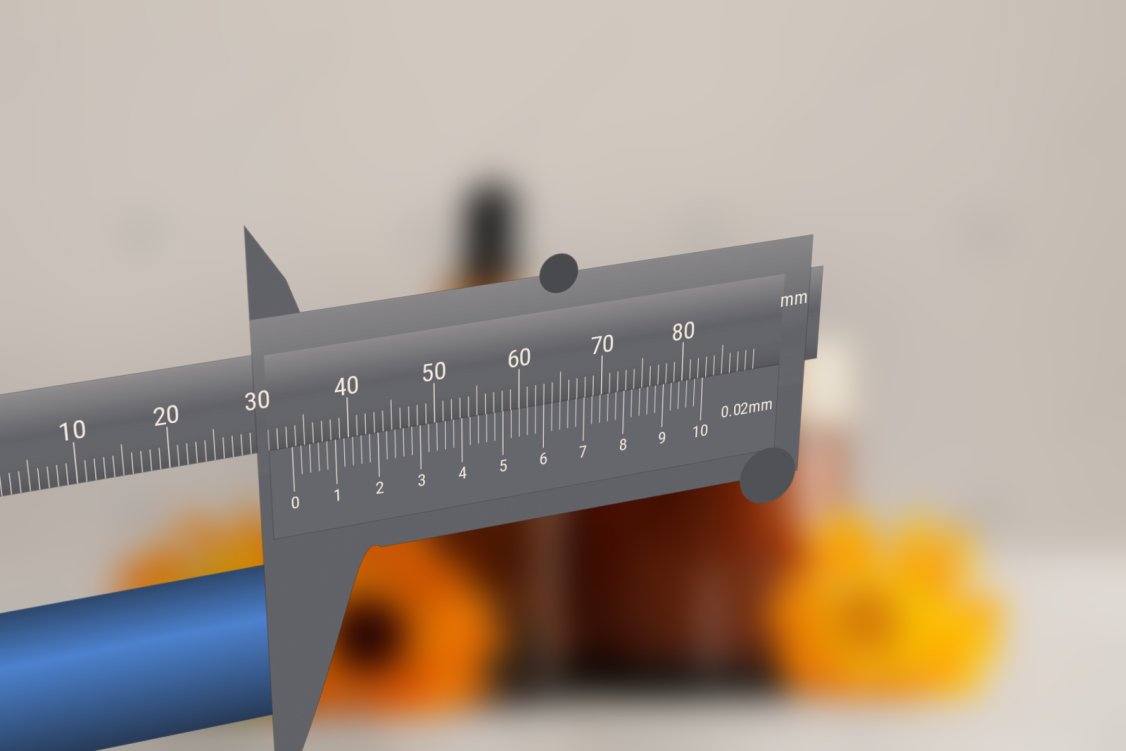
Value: 33.6 (mm)
